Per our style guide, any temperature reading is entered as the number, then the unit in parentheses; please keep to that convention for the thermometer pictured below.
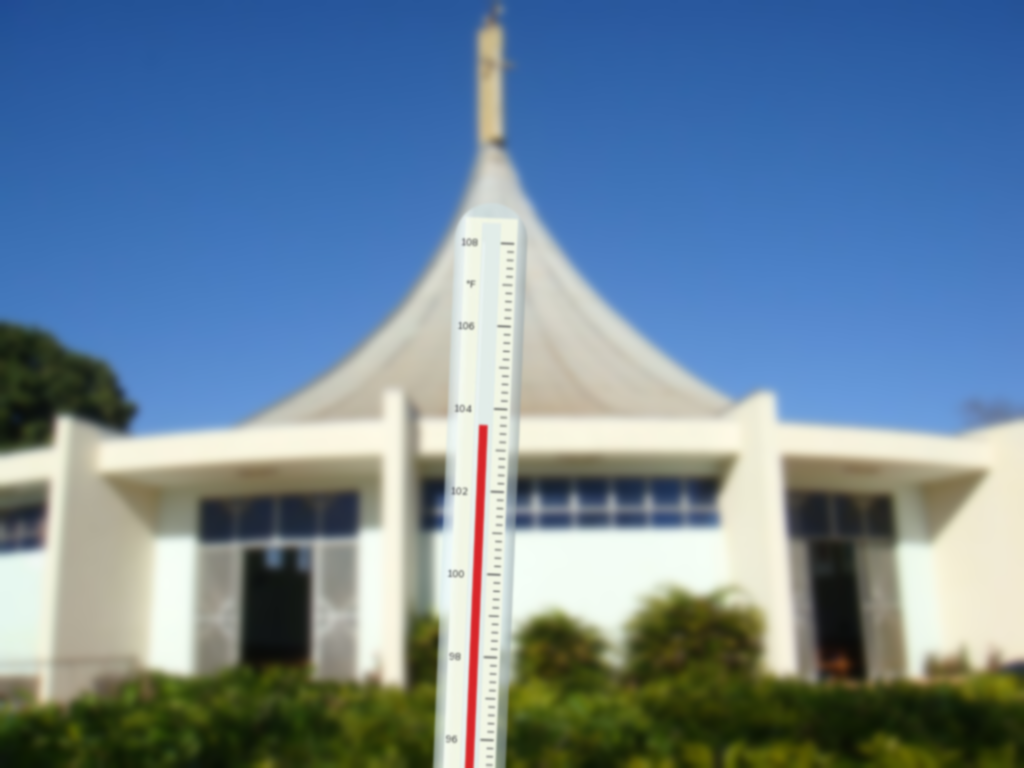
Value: 103.6 (°F)
